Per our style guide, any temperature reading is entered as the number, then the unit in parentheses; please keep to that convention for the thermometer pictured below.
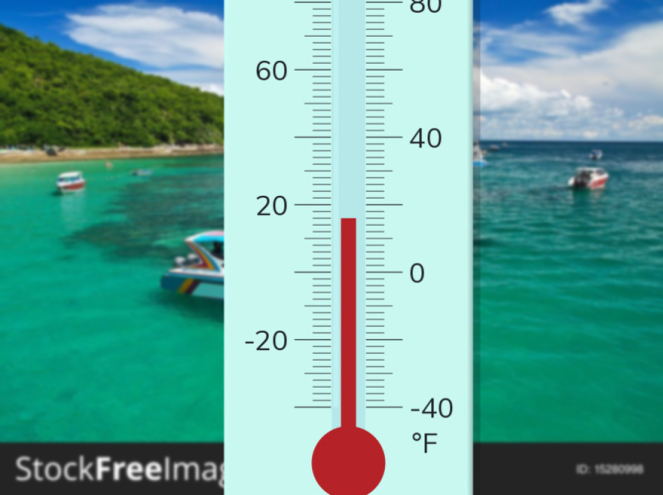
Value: 16 (°F)
